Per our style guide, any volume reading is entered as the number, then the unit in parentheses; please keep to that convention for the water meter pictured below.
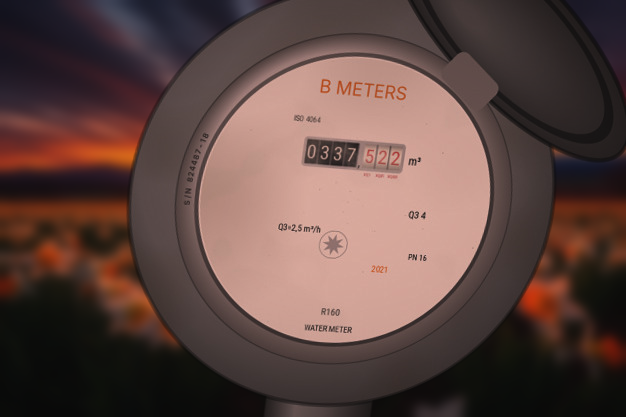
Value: 337.522 (m³)
